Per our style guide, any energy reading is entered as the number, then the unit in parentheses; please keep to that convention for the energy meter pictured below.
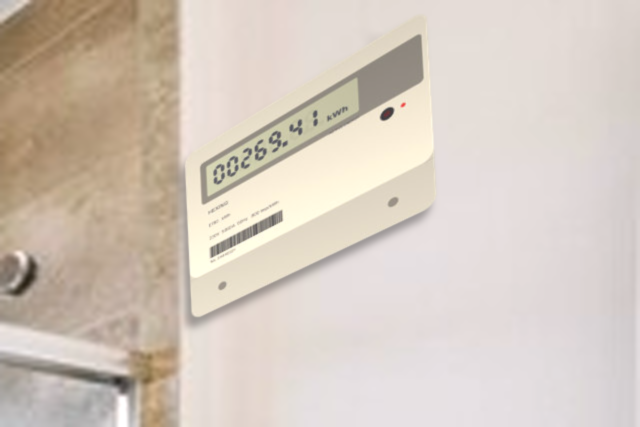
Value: 269.41 (kWh)
